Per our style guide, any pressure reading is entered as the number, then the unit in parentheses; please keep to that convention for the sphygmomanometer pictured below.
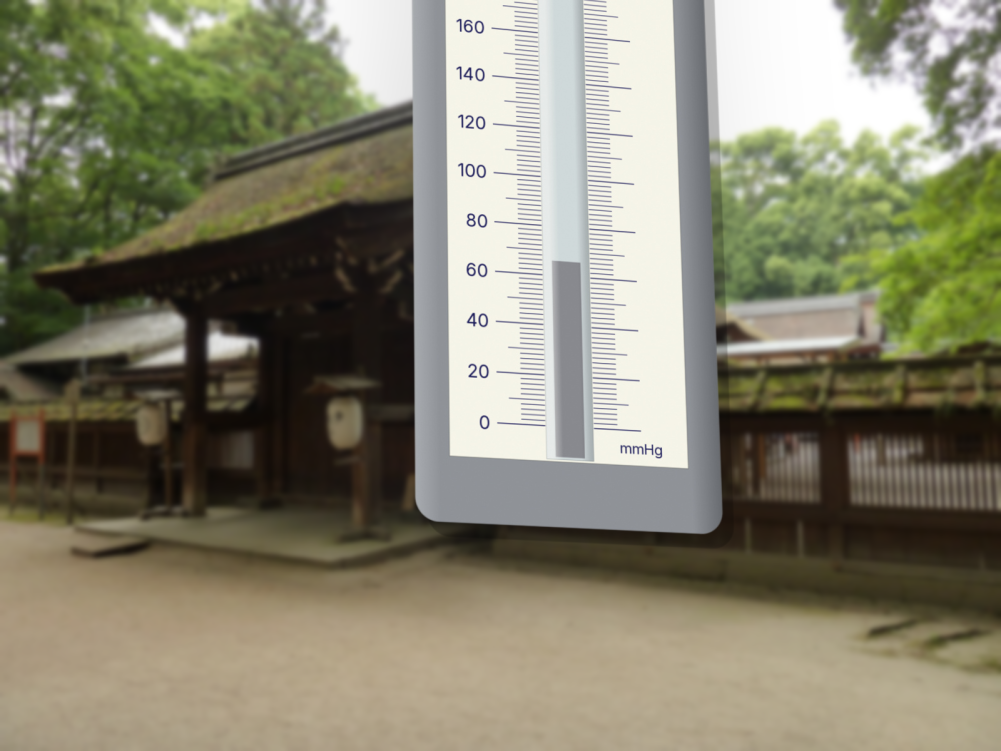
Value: 66 (mmHg)
